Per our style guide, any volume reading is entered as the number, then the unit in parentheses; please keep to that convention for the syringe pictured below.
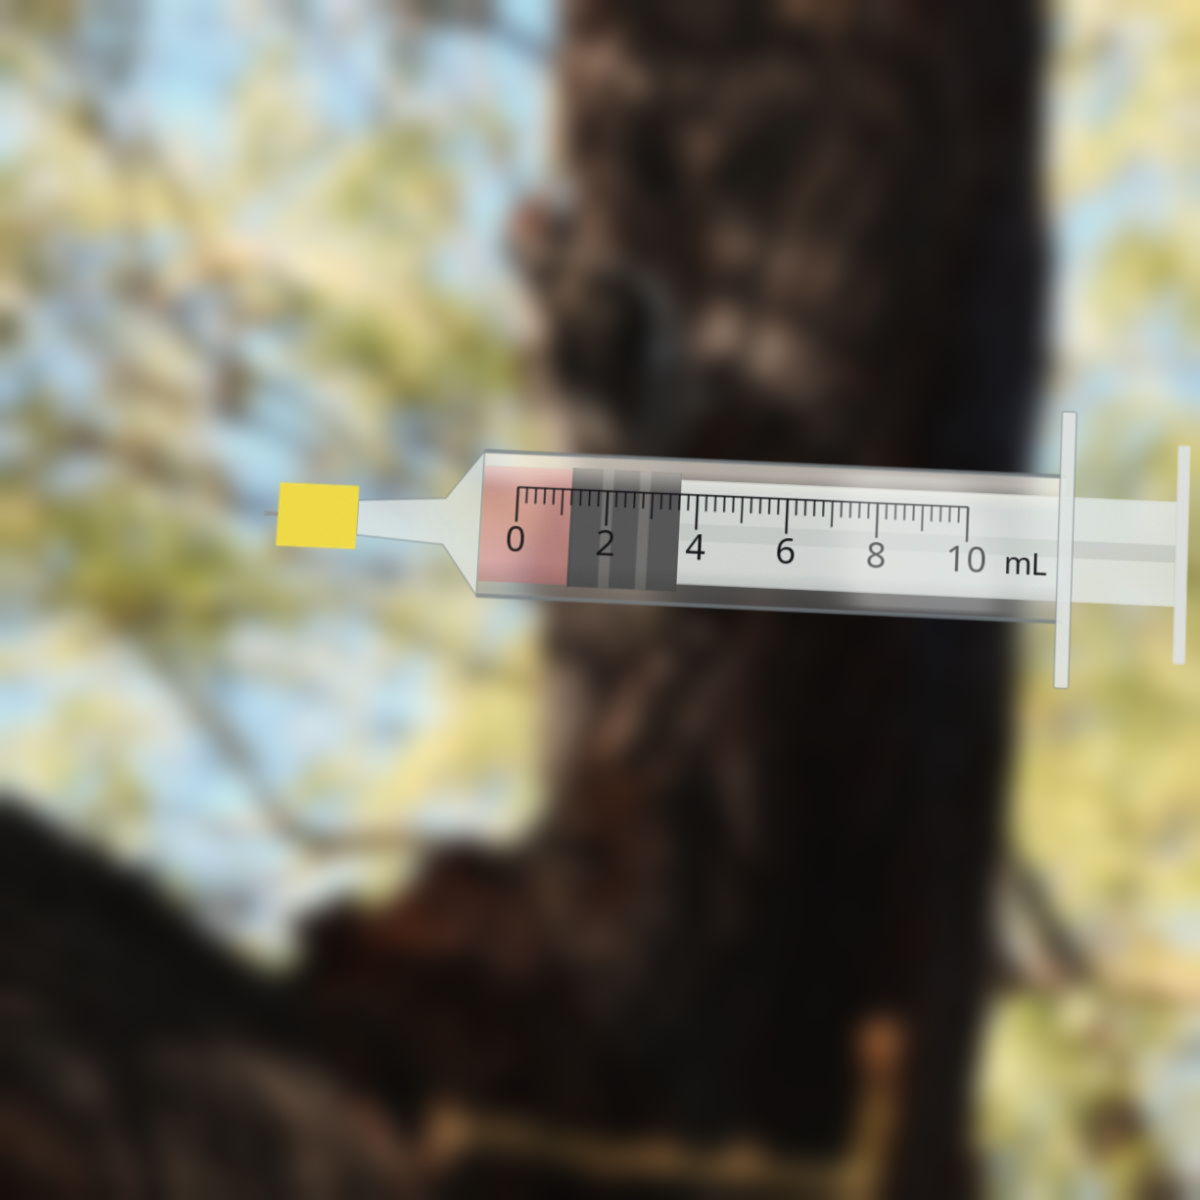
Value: 1.2 (mL)
